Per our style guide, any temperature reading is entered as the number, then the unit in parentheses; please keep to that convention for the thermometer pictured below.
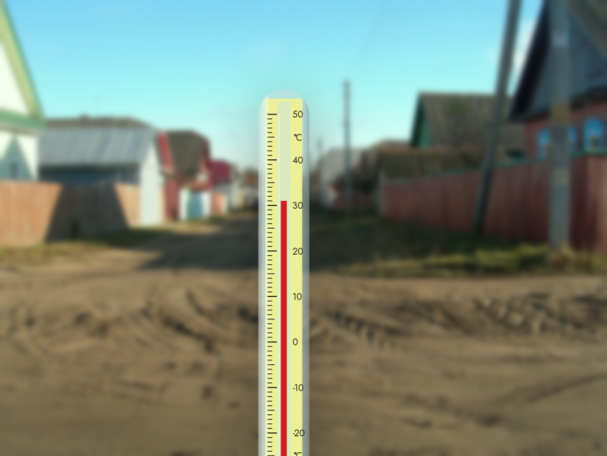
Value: 31 (°C)
